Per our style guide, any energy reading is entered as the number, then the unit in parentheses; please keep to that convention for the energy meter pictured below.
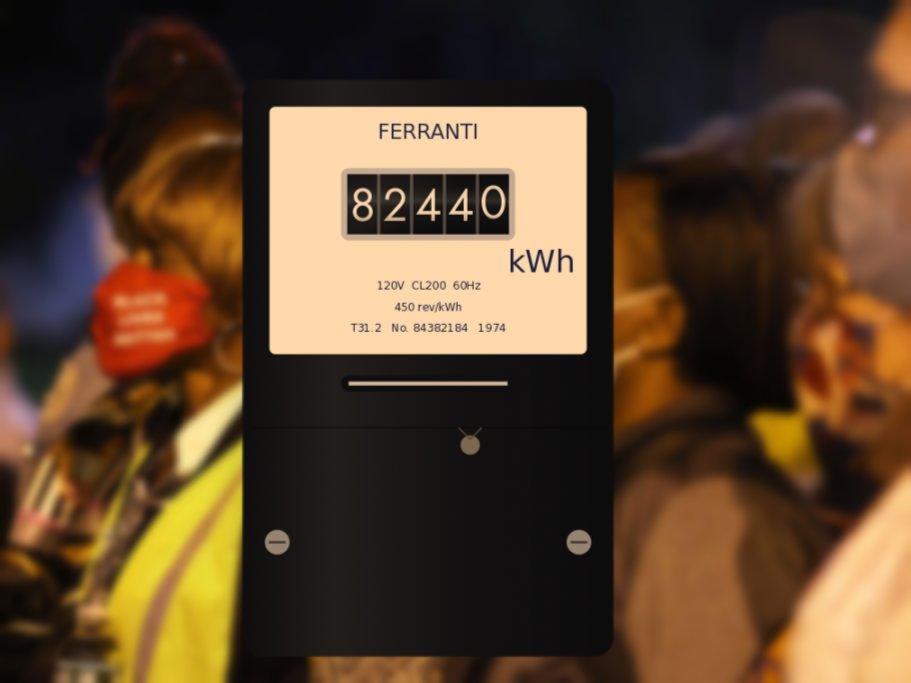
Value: 82440 (kWh)
